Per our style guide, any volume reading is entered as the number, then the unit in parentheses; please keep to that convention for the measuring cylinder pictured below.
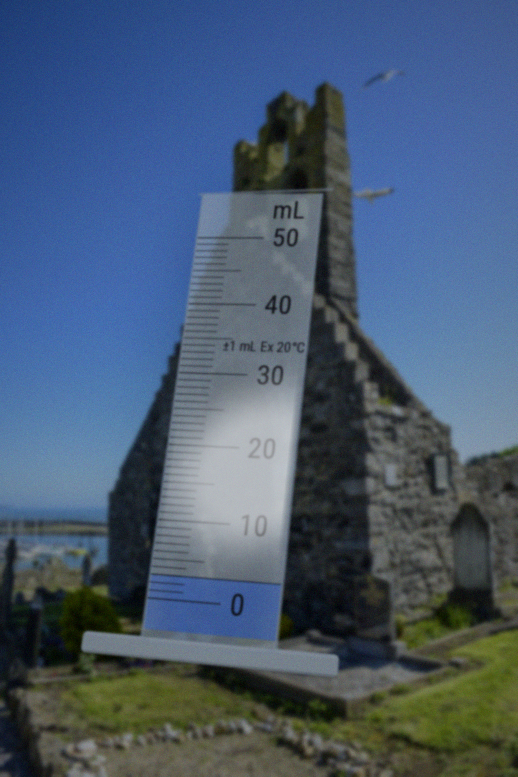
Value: 3 (mL)
